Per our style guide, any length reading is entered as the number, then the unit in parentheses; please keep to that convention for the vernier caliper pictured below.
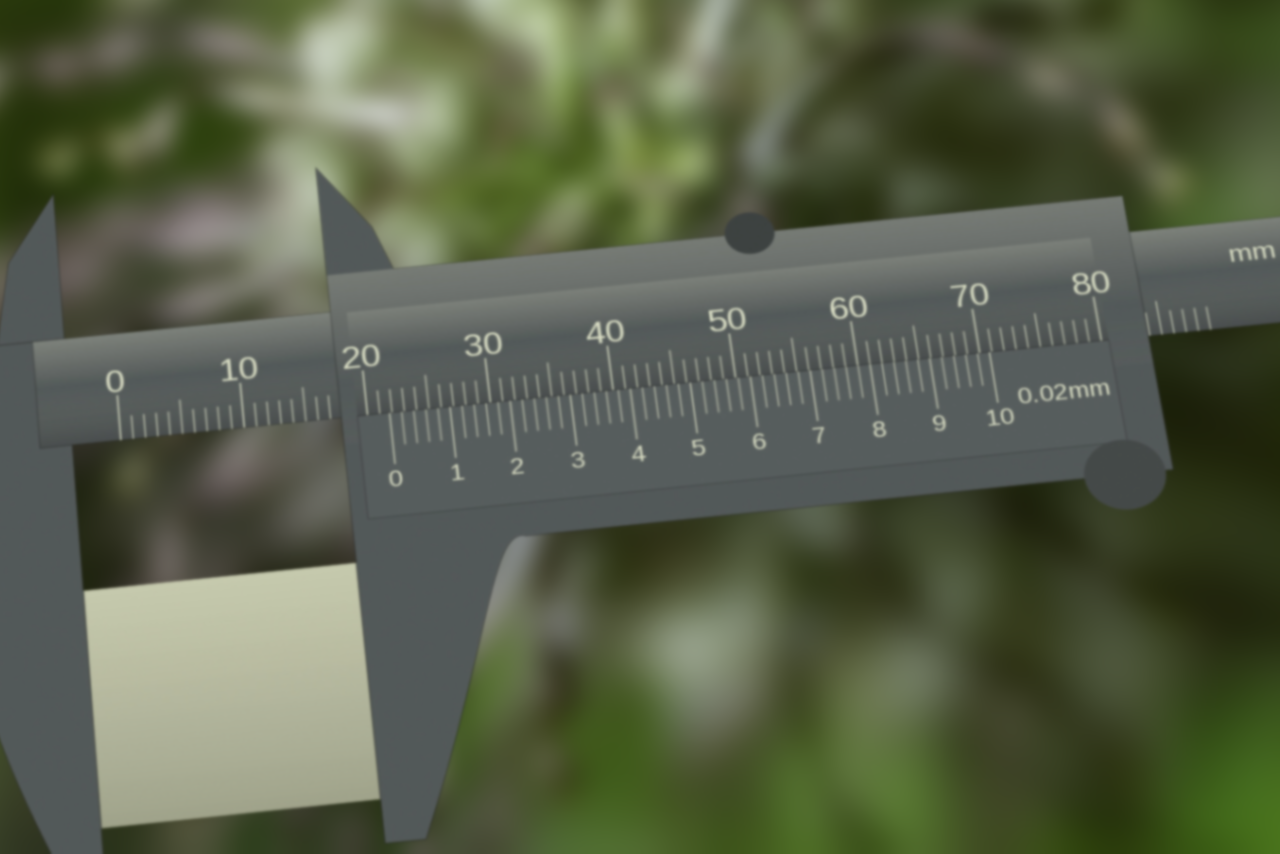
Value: 21.8 (mm)
